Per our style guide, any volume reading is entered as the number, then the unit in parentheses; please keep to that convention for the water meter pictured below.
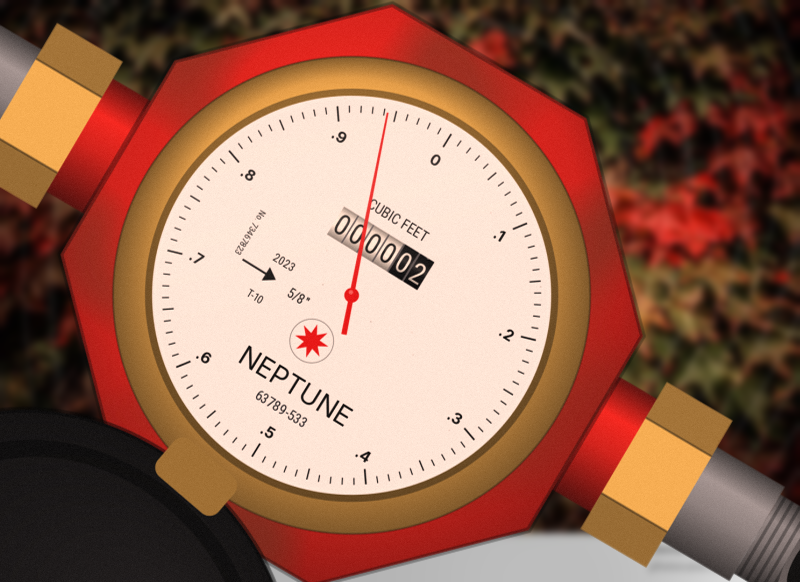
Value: 1.94 (ft³)
